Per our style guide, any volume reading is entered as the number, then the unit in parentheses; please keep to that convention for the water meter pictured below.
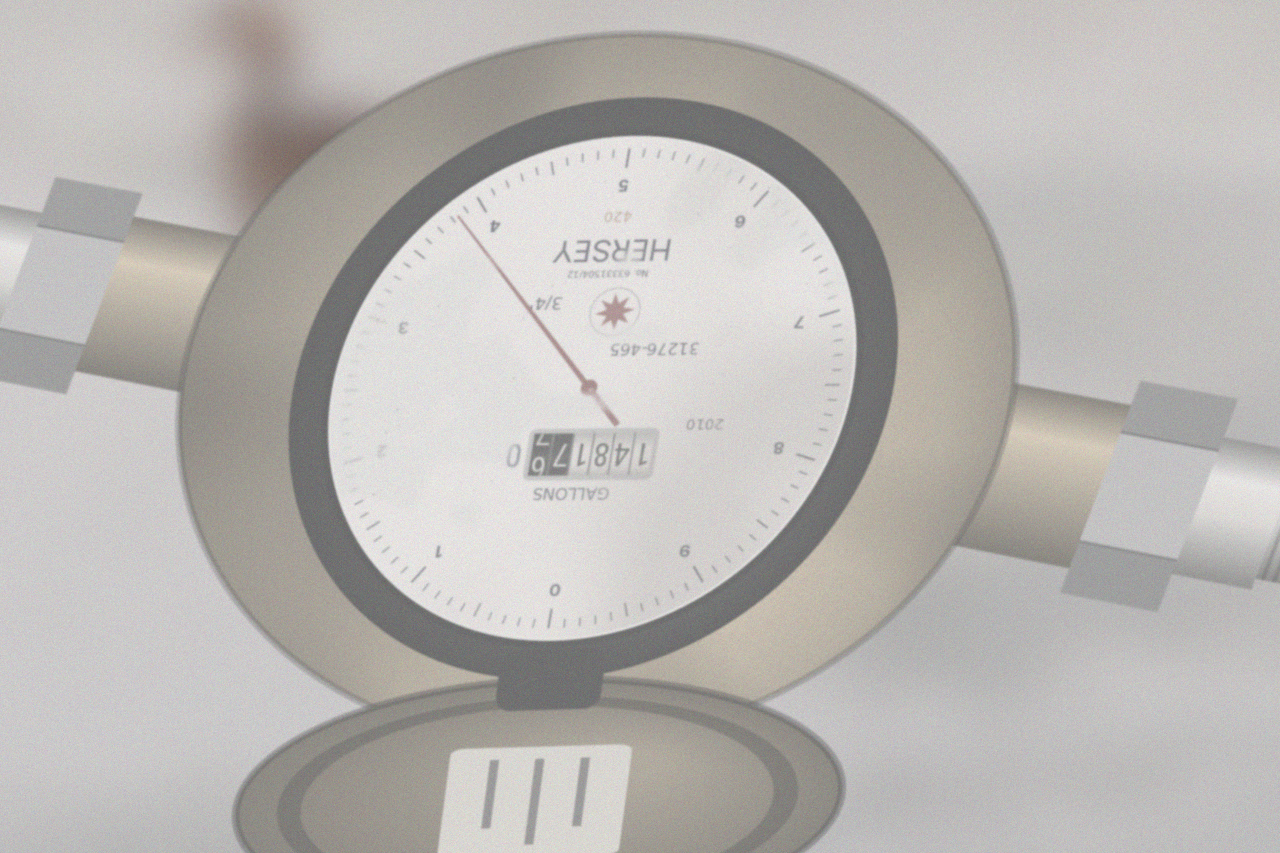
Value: 1481763.8 (gal)
